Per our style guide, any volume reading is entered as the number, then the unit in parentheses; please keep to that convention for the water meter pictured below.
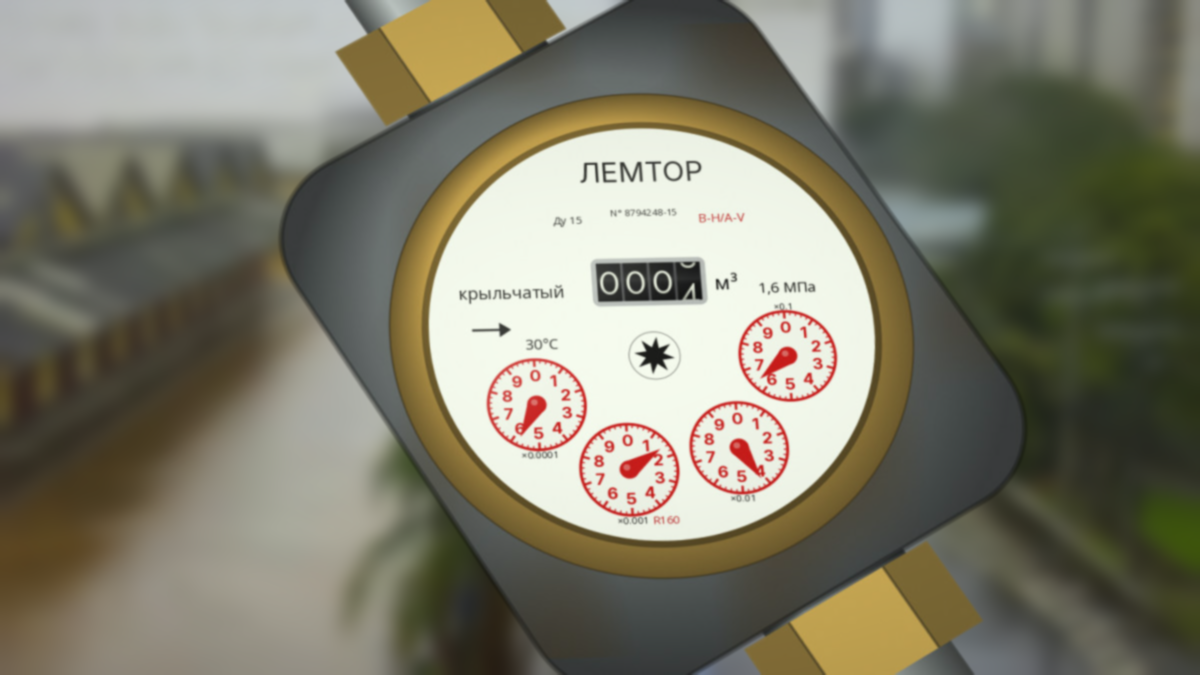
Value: 3.6415 (m³)
